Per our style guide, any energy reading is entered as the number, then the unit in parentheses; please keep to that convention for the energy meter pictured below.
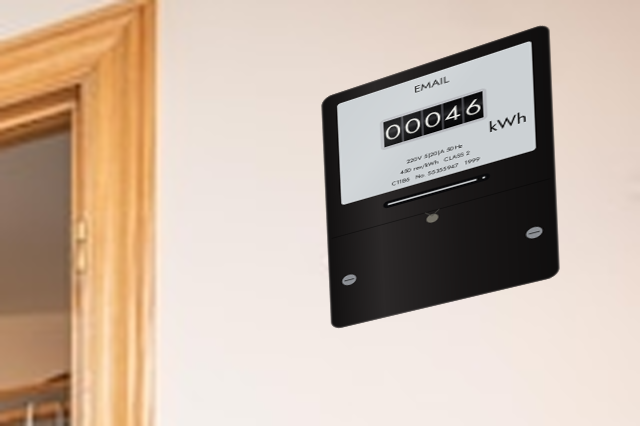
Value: 46 (kWh)
